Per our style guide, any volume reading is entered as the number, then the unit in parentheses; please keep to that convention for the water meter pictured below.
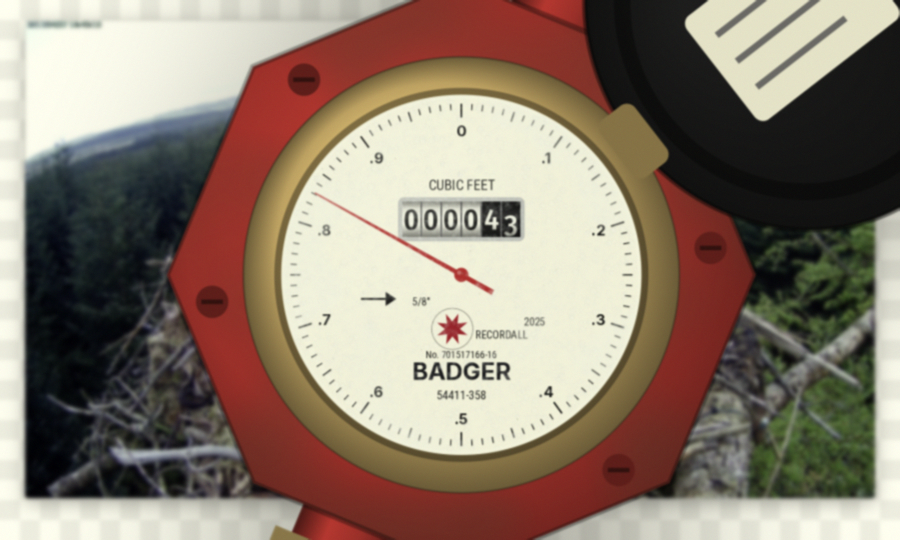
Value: 42.83 (ft³)
